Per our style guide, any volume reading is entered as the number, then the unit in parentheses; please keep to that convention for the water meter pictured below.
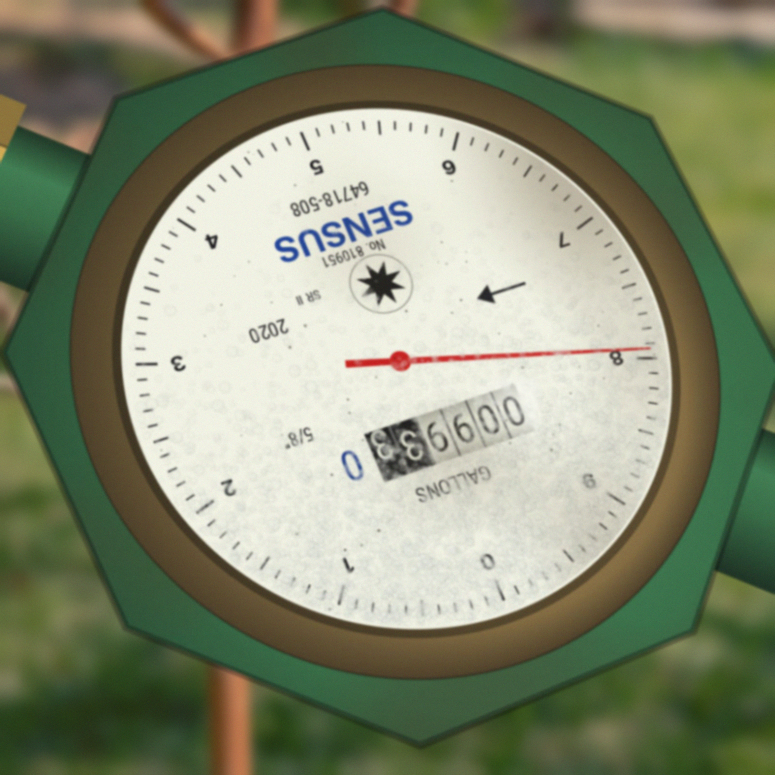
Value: 99327.9 (gal)
